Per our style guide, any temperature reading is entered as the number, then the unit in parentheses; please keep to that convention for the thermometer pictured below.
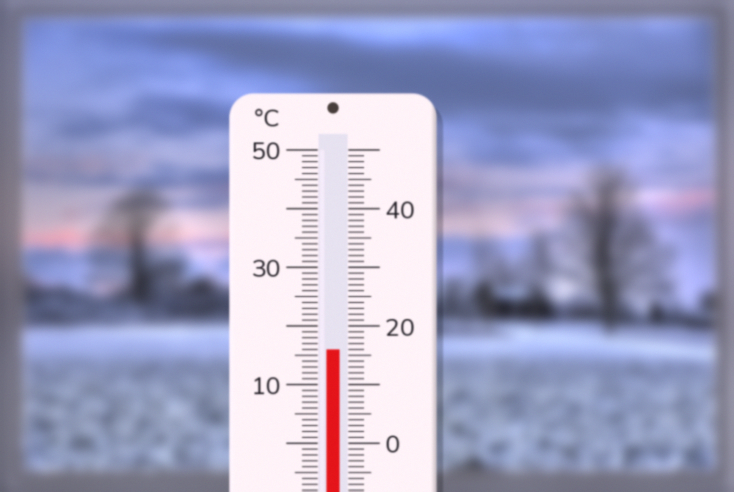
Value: 16 (°C)
